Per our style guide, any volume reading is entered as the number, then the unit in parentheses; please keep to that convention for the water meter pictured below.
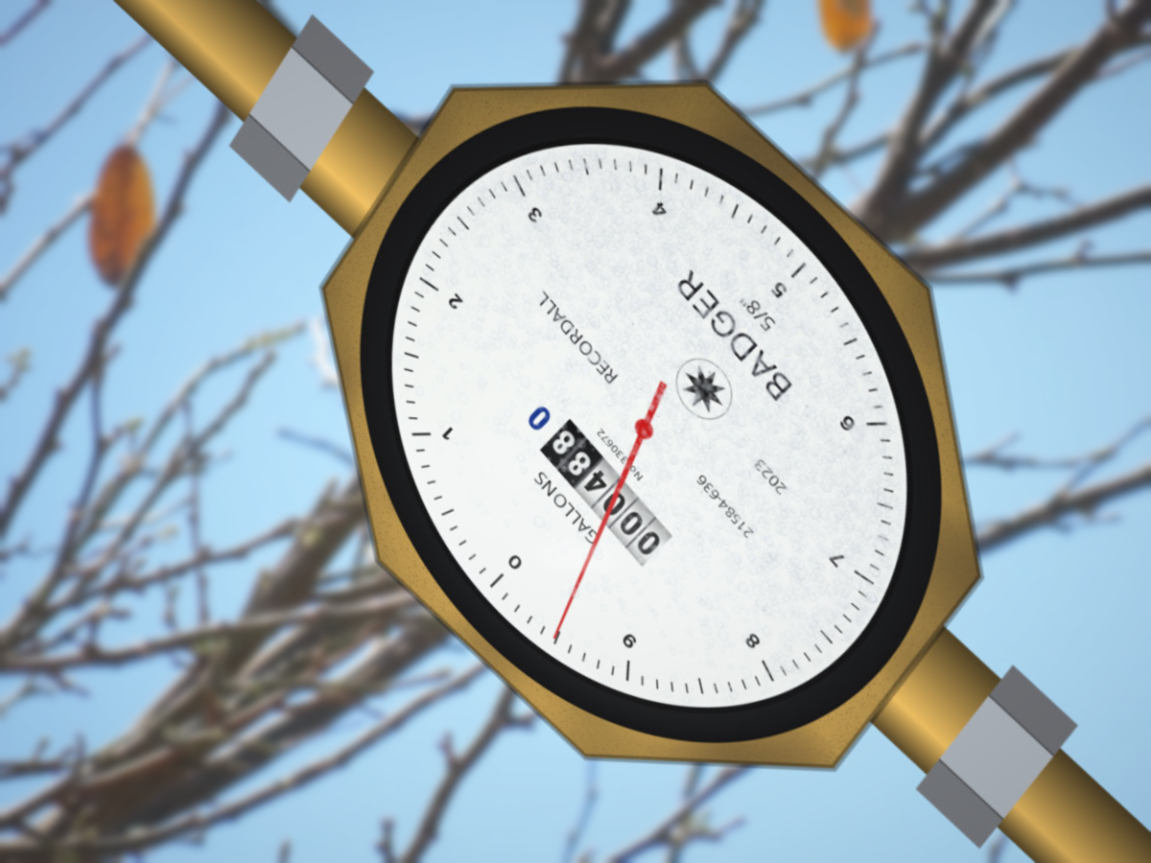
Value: 4879.5 (gal)
